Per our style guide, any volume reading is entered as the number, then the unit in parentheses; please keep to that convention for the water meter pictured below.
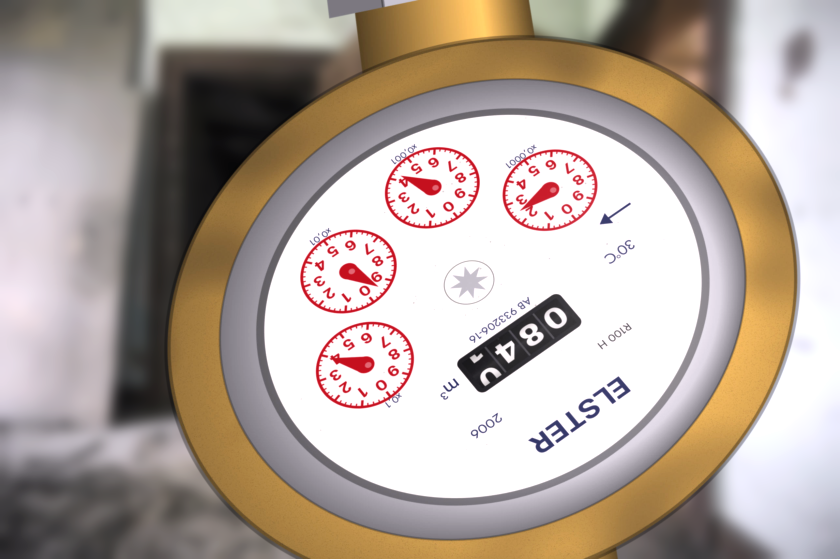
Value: 840.3942 (m³)
